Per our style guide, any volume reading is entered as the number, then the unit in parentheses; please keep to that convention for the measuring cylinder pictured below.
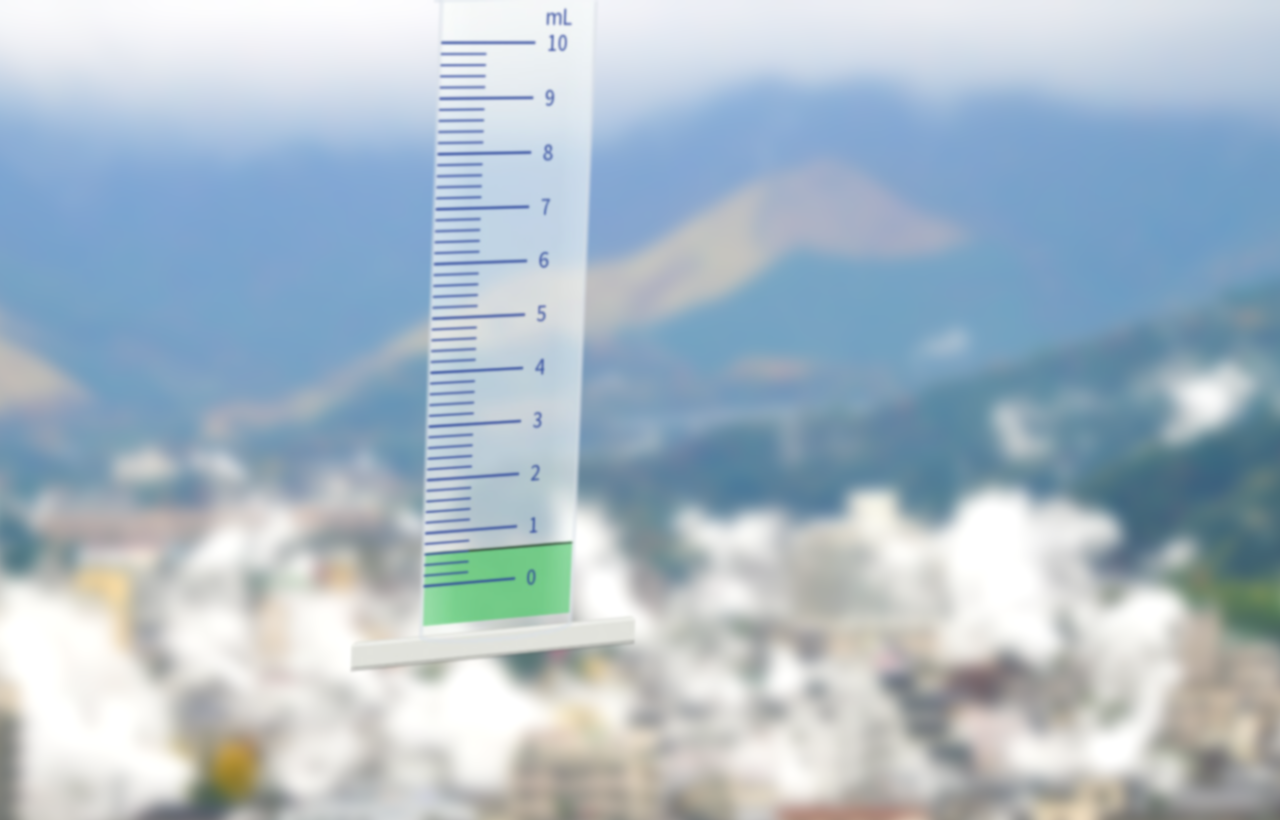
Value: 0.6 (mL)
